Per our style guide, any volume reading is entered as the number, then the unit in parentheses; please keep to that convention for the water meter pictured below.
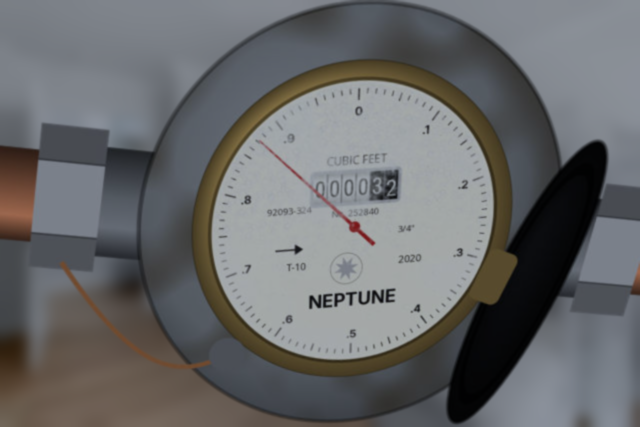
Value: 31.87 (ft³)
